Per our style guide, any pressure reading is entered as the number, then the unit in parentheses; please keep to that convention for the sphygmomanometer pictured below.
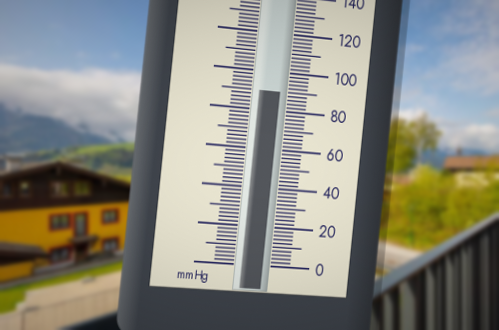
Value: 90 (mmHg)
